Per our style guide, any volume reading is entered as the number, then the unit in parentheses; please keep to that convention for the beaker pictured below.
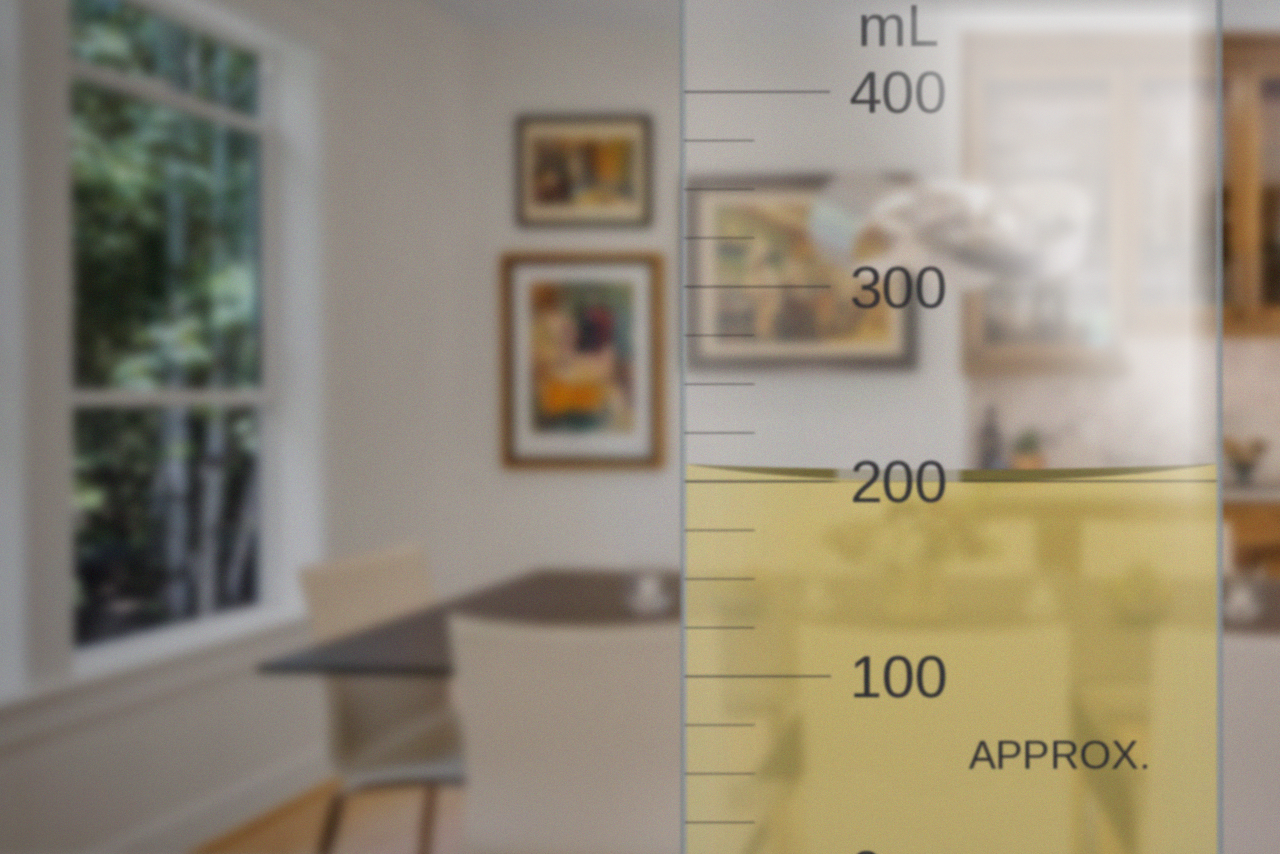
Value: 200 (mL)
